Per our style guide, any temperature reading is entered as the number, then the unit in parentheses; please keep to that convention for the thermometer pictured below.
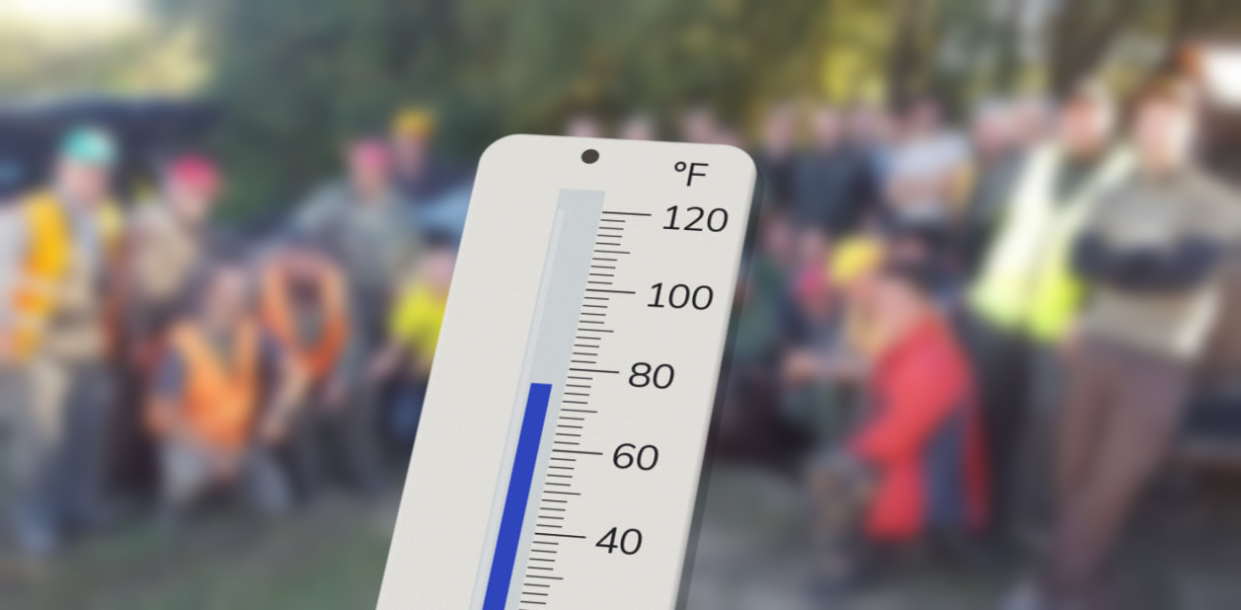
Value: 76 (°F)
